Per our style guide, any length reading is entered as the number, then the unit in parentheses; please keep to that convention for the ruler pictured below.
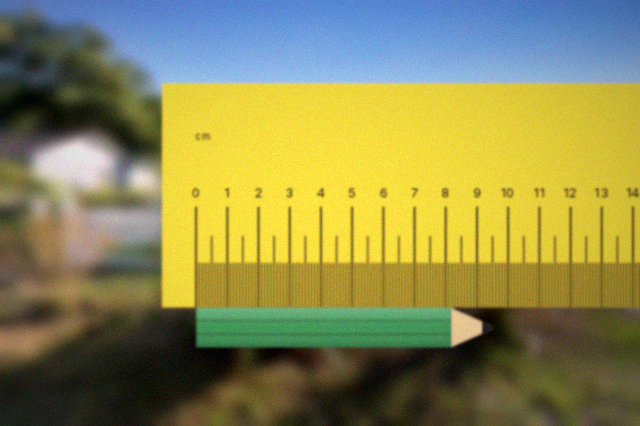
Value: 9.5 (cm)
